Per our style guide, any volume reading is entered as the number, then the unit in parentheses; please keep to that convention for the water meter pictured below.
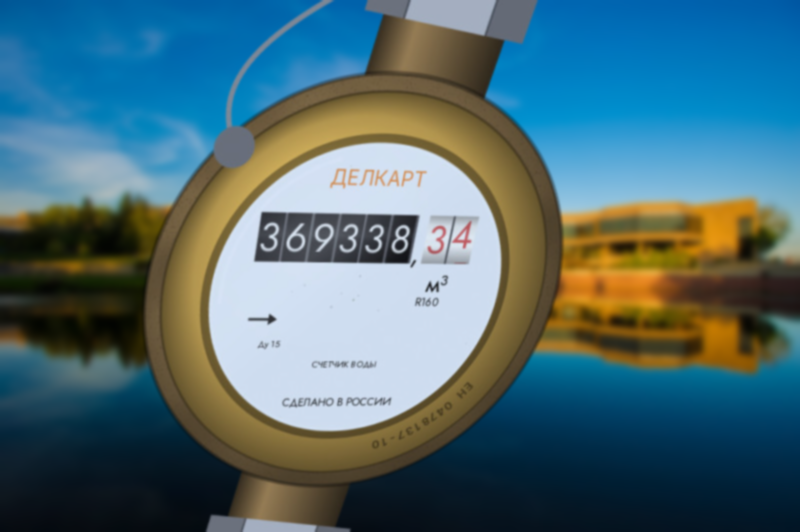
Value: 369338.34 (m³)
